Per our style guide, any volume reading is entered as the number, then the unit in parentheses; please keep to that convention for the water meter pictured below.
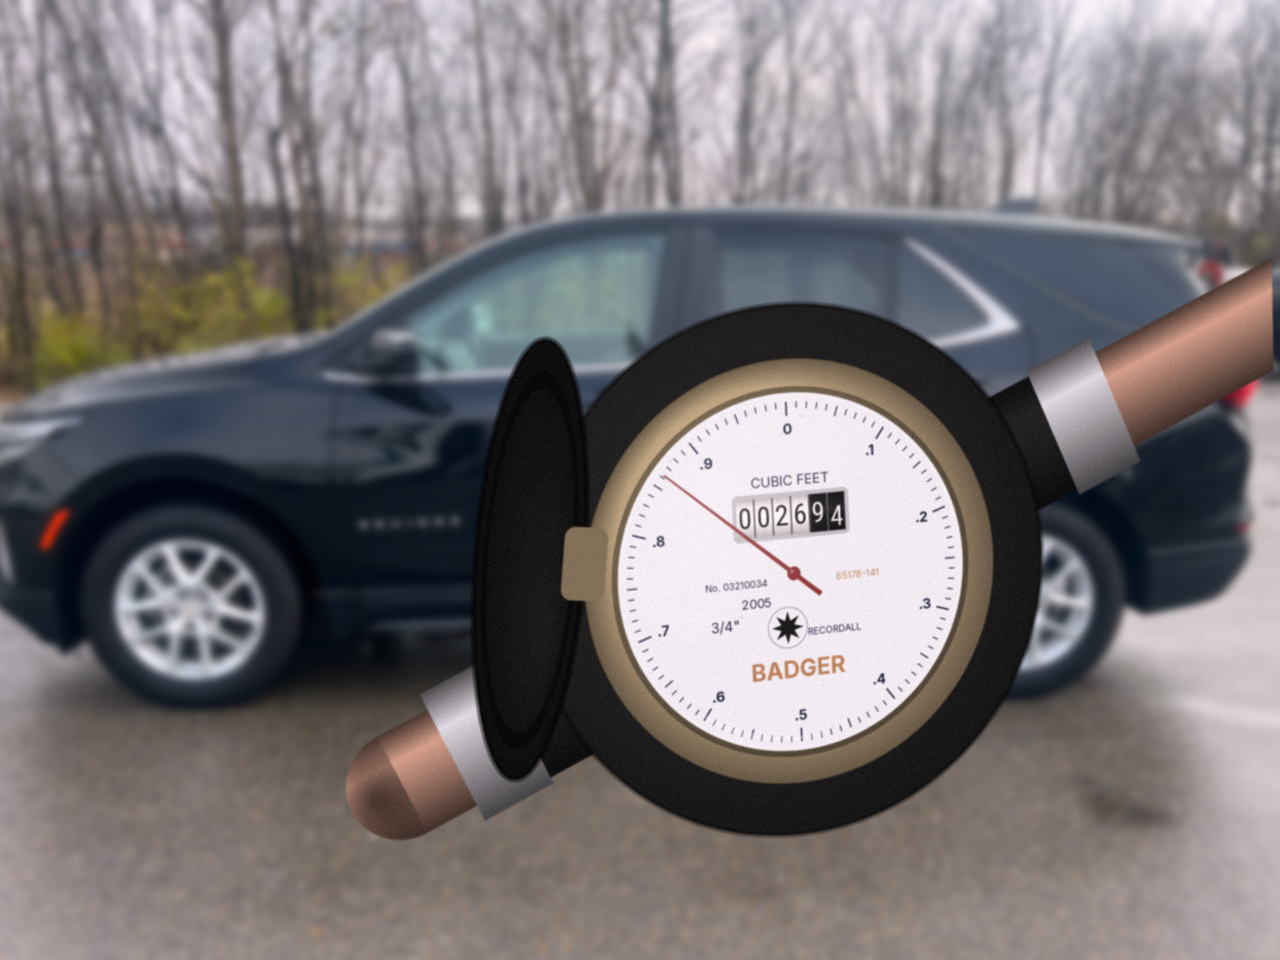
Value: 2693.86 (ft³)
